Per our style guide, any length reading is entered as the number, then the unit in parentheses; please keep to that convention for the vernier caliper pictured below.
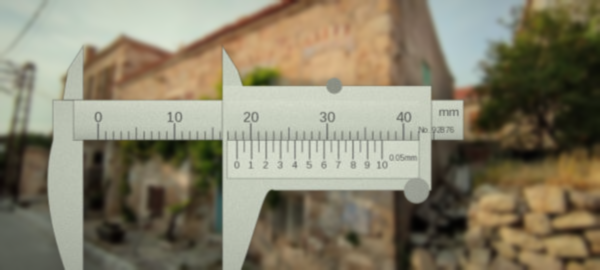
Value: 18.2 (mm)
